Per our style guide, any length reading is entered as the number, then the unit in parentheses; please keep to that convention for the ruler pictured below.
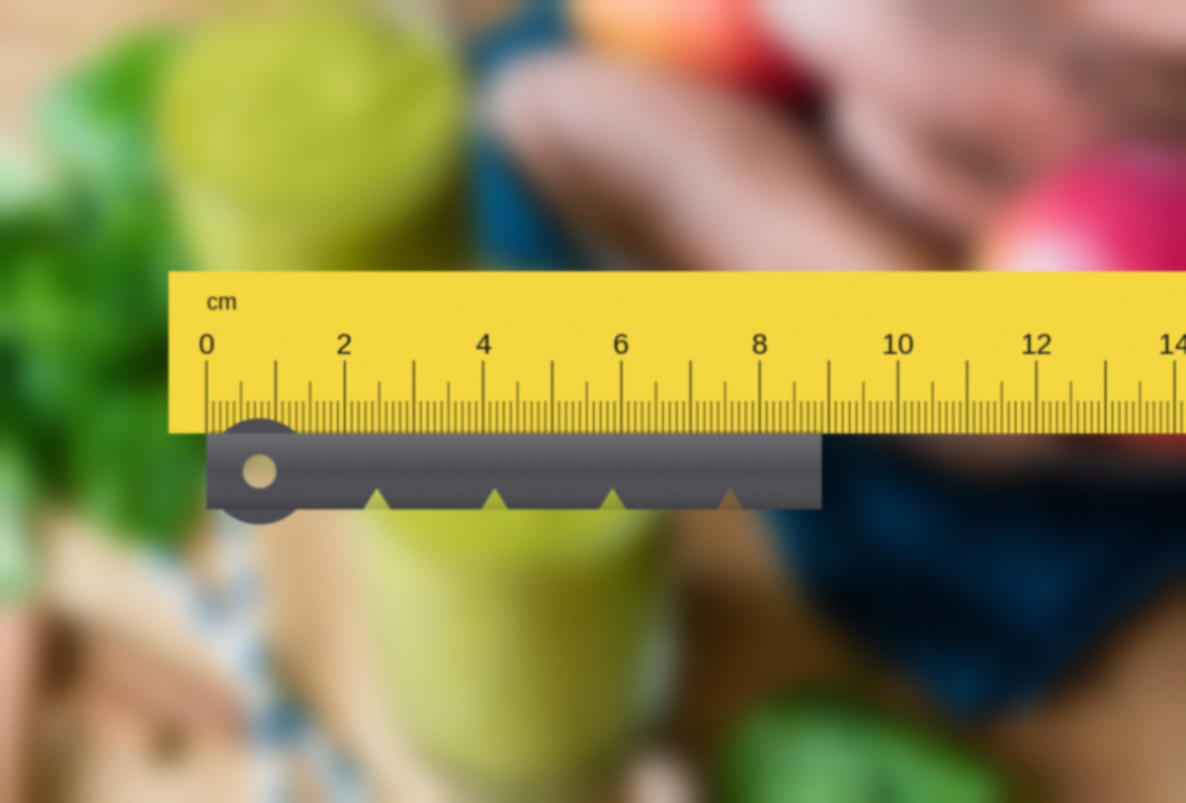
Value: 8.9 (cm)
